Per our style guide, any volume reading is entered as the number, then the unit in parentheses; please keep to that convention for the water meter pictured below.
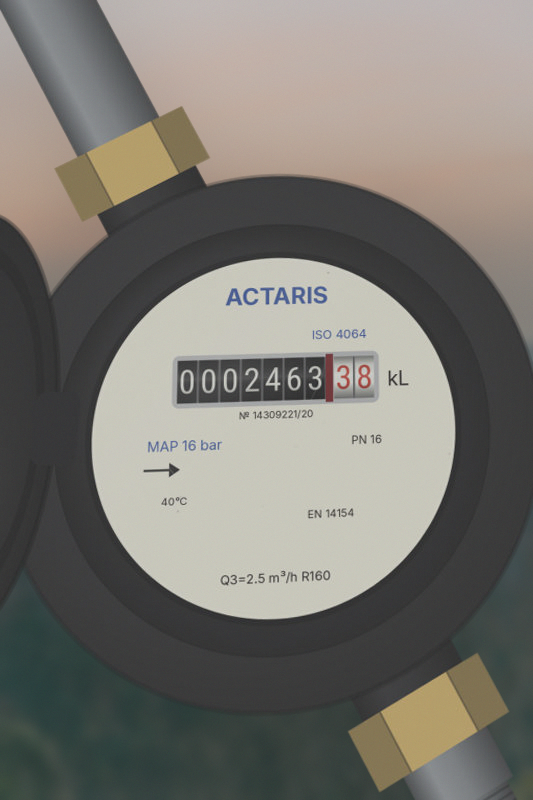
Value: 2463.38 (kL)
